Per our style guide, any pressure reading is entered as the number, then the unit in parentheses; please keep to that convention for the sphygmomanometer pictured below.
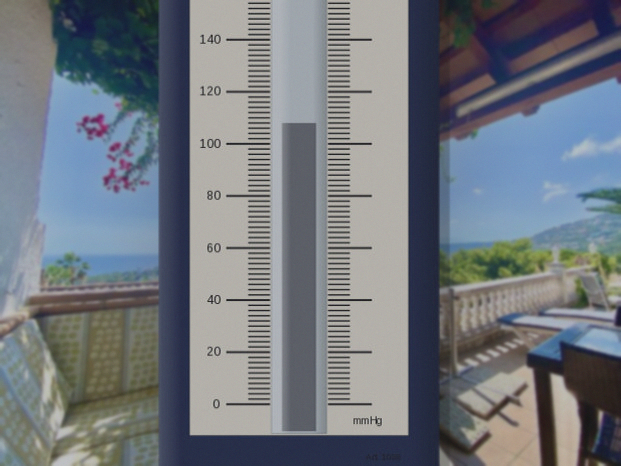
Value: 108 (mmHg)
